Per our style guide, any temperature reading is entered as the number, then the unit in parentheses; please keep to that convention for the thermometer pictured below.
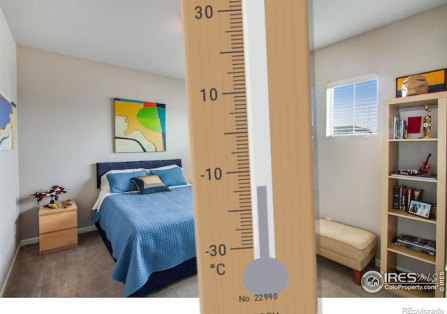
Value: -14 (°C)
